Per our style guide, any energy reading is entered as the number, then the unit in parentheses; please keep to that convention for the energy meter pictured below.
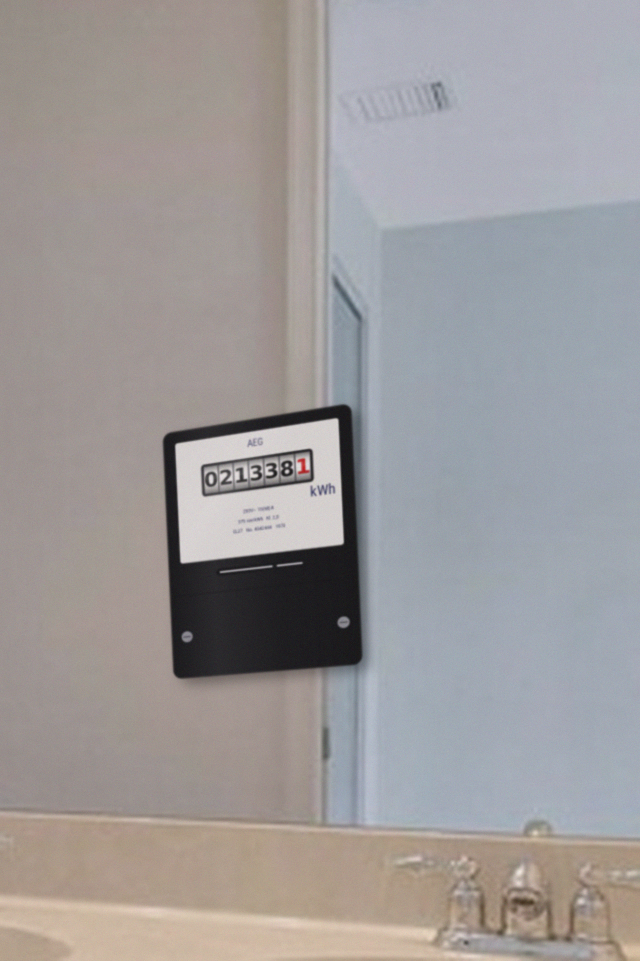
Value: 21338.1 (kWh)
